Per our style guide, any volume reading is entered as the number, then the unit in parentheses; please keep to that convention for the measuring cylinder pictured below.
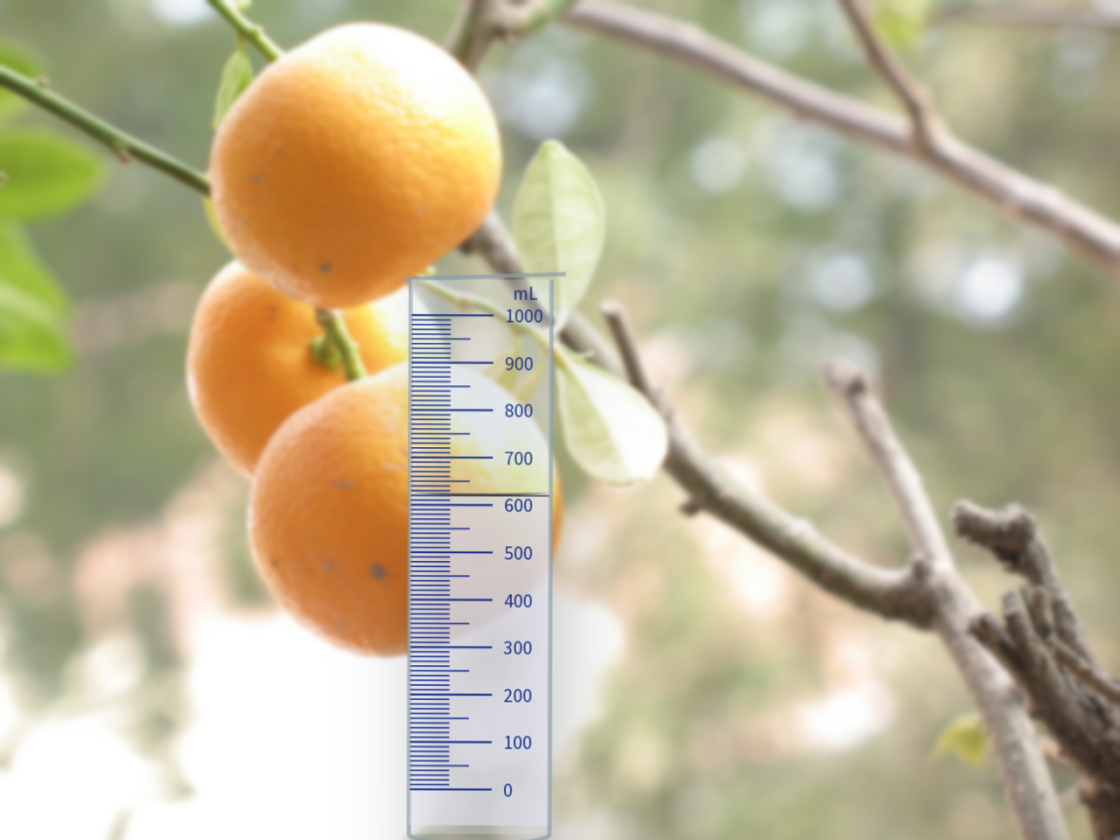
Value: 620 (mL)
